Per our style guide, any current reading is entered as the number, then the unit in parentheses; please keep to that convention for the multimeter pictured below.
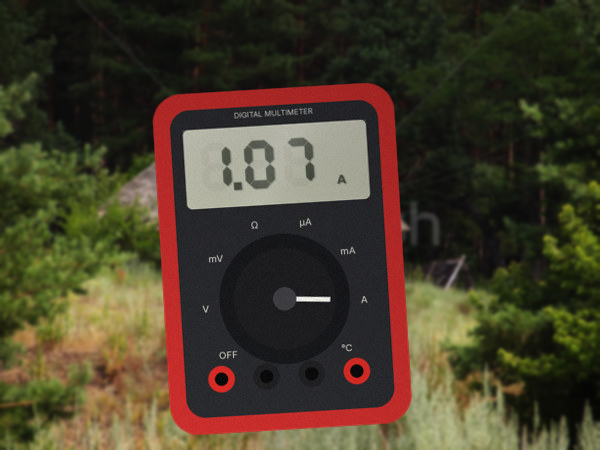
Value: 1.07 (A)
